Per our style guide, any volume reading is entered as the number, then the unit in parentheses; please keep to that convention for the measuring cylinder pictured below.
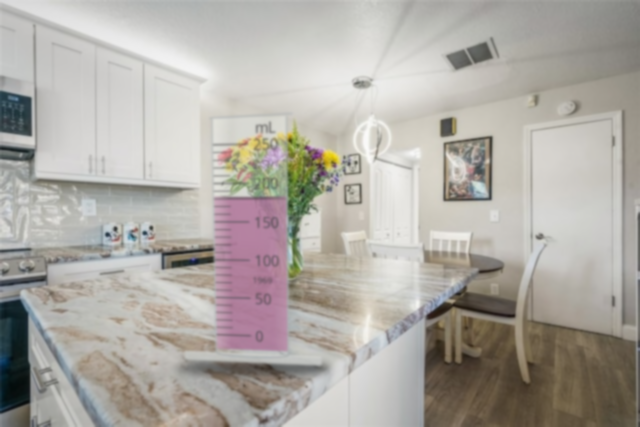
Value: 180 (mL)
